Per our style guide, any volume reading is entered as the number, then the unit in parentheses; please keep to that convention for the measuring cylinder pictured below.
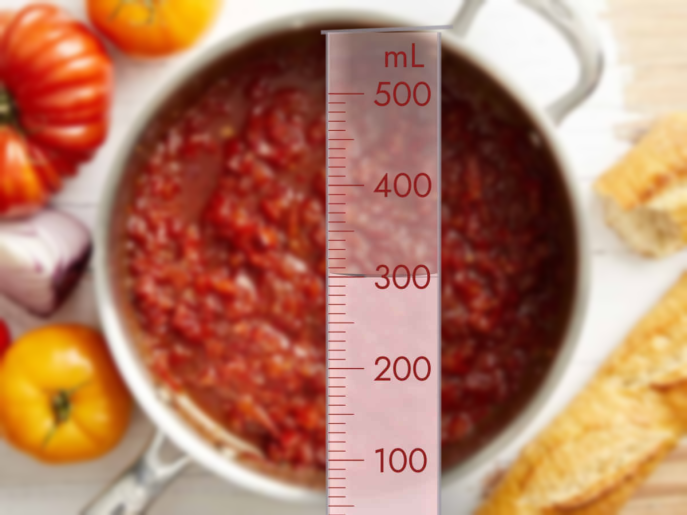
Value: 300 (mL)
